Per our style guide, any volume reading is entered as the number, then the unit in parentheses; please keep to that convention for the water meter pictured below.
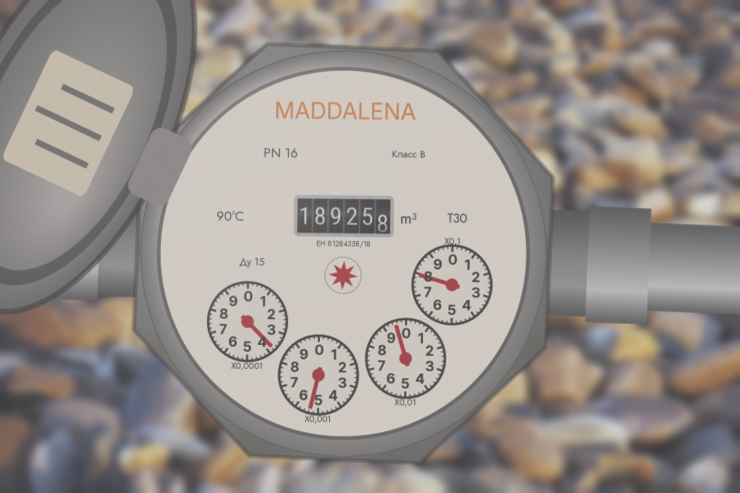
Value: 189257.7953 (m³)
